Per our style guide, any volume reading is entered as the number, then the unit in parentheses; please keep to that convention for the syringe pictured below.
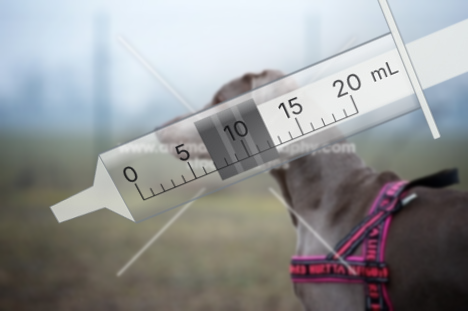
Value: 7 (mL)
